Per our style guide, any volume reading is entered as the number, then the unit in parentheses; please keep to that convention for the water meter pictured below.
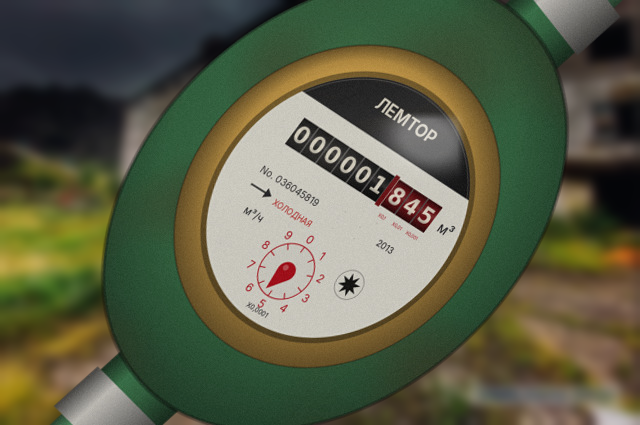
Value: 1.8455 (m³)
